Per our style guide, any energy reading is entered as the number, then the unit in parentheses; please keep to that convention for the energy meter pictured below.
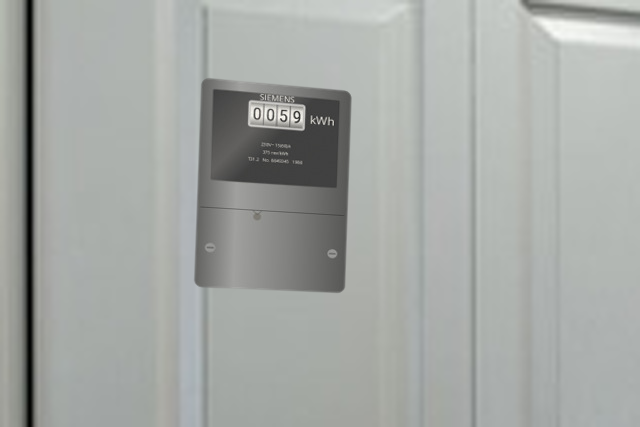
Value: 59 (kWh)
